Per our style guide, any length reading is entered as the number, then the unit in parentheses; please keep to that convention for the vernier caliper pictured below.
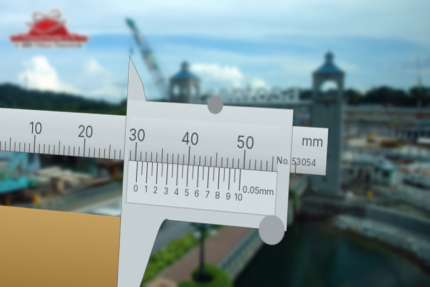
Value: 30.4 (mm)
